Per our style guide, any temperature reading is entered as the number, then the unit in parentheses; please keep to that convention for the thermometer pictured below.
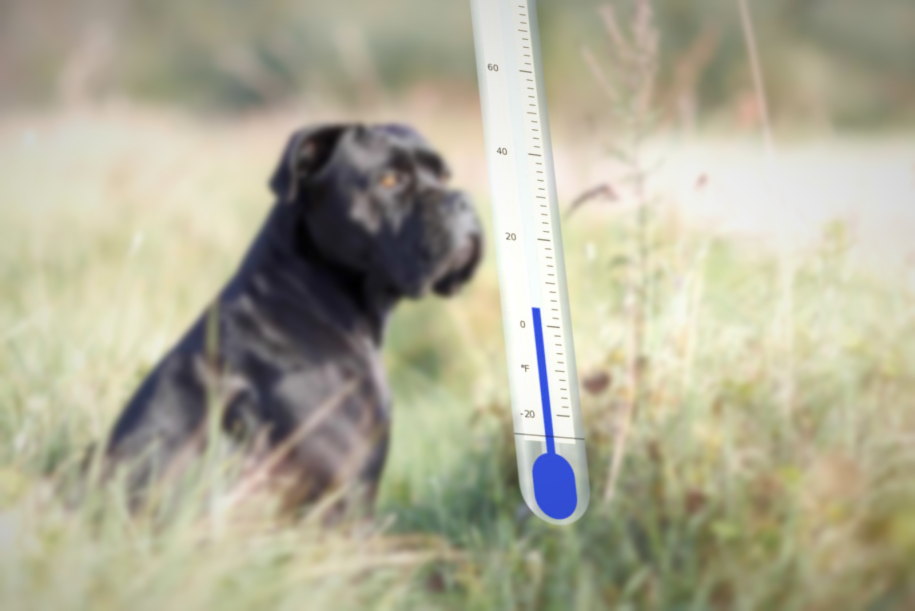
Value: 4 (°F)
